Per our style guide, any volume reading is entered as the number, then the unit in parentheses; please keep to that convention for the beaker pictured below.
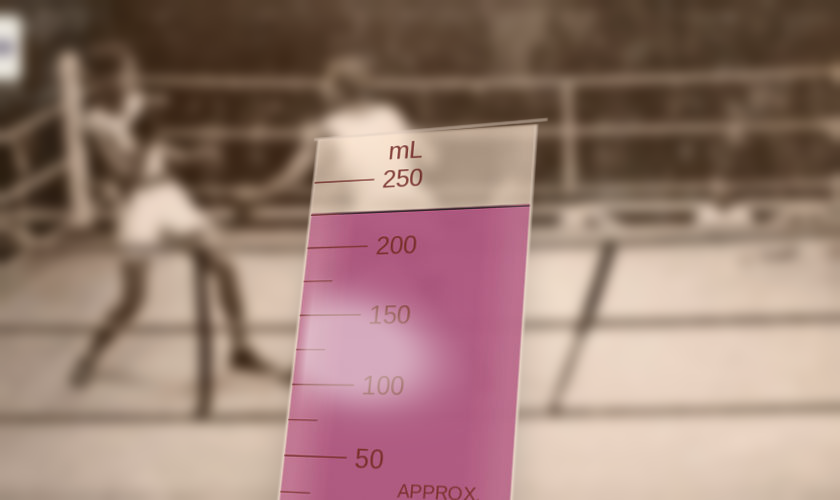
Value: 225 (mL)
